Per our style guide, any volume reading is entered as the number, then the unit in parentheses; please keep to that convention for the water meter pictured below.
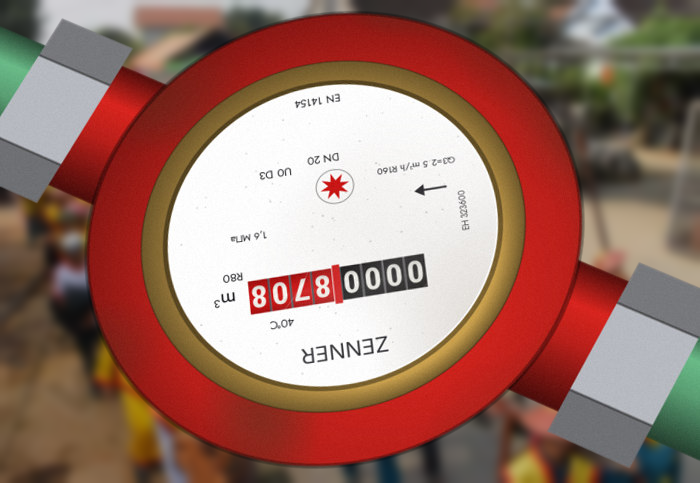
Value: 0.8708 (m³)
